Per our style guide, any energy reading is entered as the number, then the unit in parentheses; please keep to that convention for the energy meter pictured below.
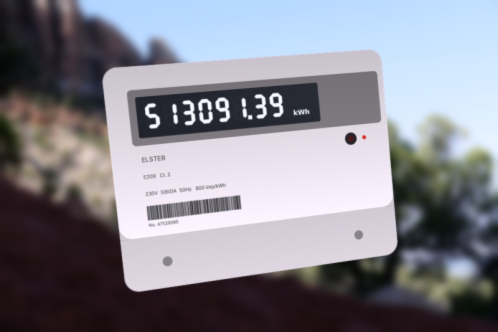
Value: 513091.39 (kWh)
